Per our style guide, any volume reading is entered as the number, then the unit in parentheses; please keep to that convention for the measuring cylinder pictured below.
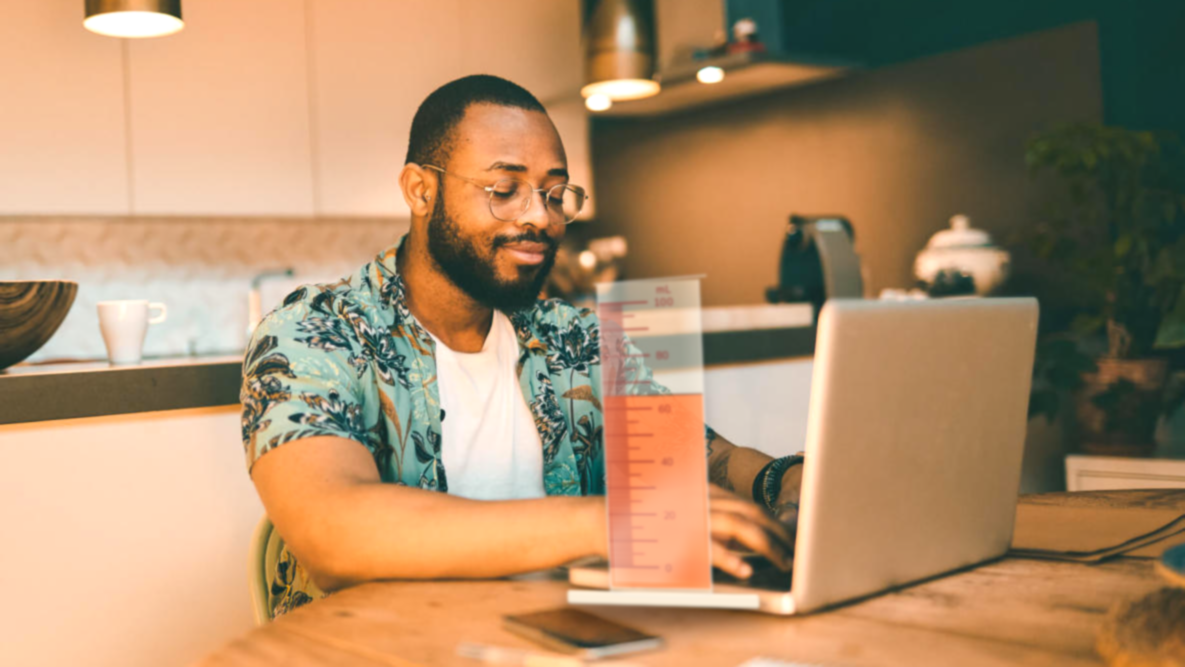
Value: 65 (mL)
